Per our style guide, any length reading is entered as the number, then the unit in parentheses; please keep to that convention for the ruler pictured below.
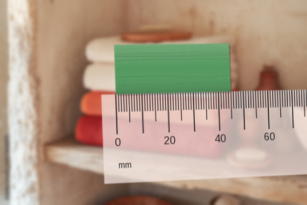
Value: 45 (mm)
